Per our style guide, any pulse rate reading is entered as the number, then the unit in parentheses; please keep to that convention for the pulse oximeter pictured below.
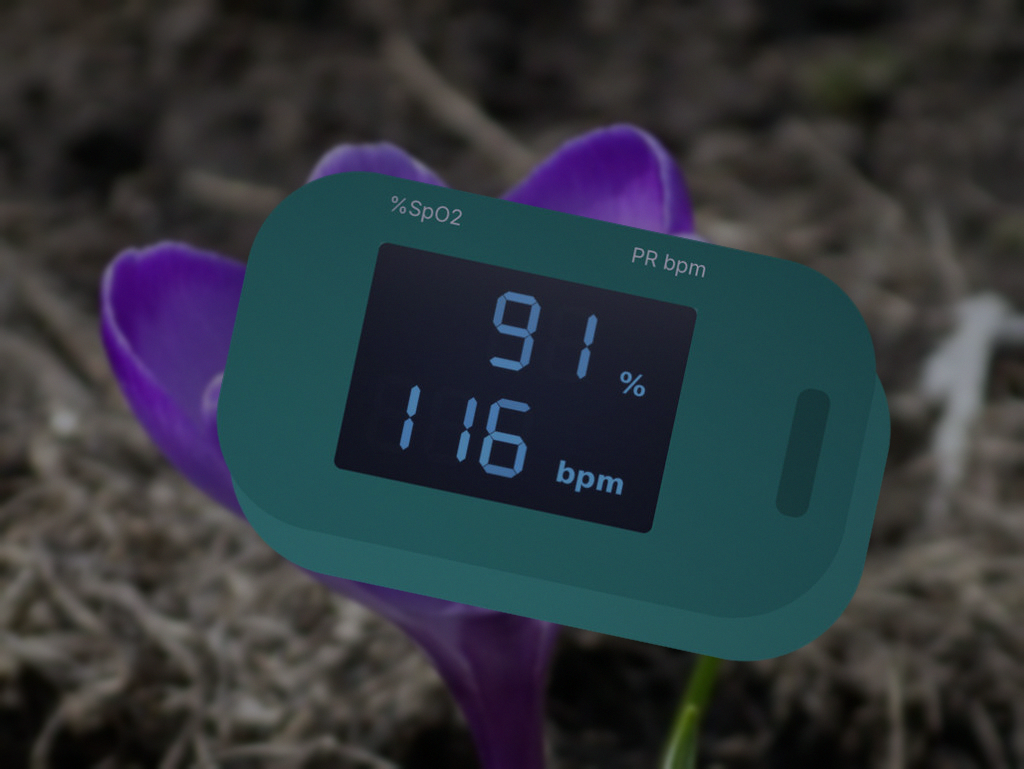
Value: 116 (bpm)
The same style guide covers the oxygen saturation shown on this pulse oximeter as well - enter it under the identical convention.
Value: 91 (%)
